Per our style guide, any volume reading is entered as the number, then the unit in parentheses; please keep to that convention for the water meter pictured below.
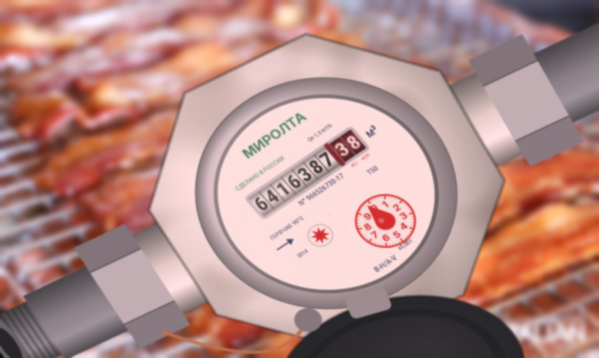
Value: 6416387.379 (m³)
